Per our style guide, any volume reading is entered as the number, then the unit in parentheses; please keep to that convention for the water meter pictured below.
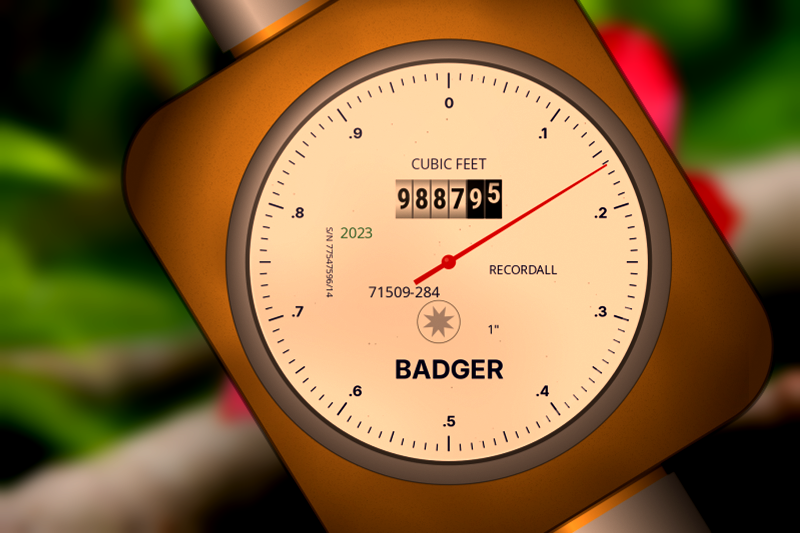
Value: 988795.16 (ft³)
